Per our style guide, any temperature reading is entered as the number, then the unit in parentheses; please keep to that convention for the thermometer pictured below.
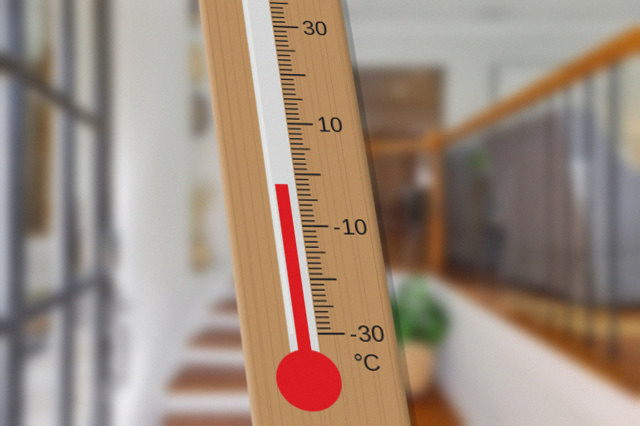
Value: -2 (°C)
